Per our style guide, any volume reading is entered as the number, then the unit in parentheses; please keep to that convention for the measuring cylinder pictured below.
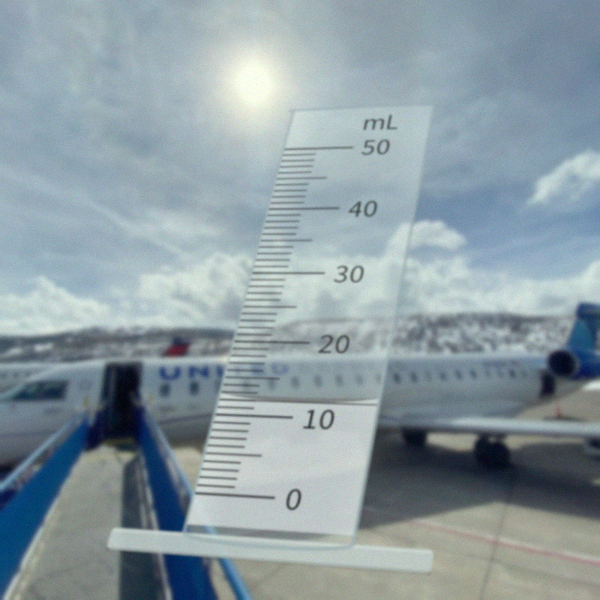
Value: 12 (mL)
